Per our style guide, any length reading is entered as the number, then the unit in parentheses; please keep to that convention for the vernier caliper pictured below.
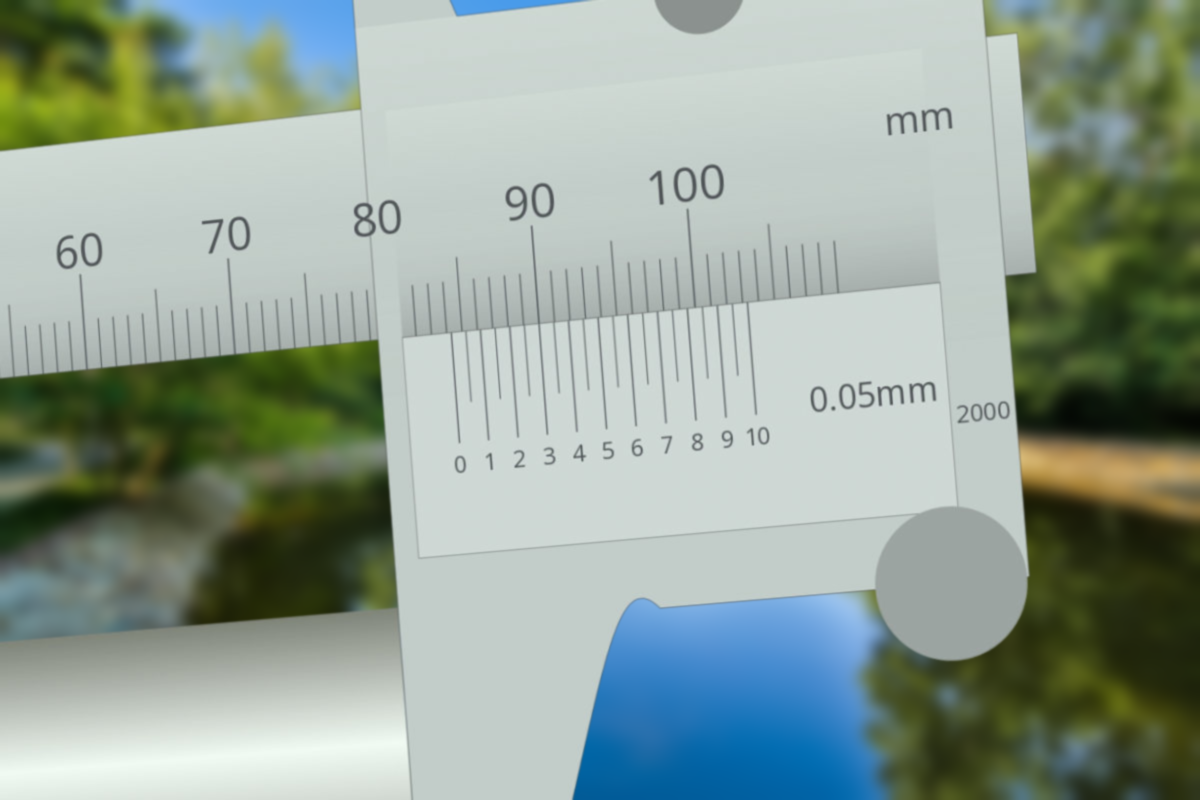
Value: 84.3 (mm)
